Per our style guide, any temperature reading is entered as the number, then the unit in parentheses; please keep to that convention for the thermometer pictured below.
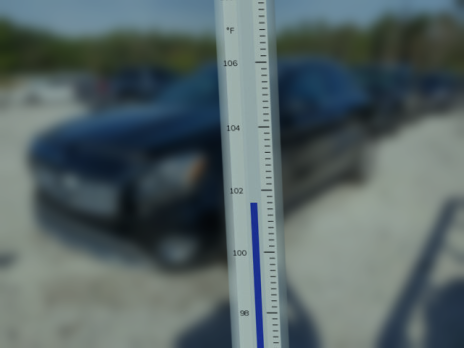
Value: 101.6 (°F)
